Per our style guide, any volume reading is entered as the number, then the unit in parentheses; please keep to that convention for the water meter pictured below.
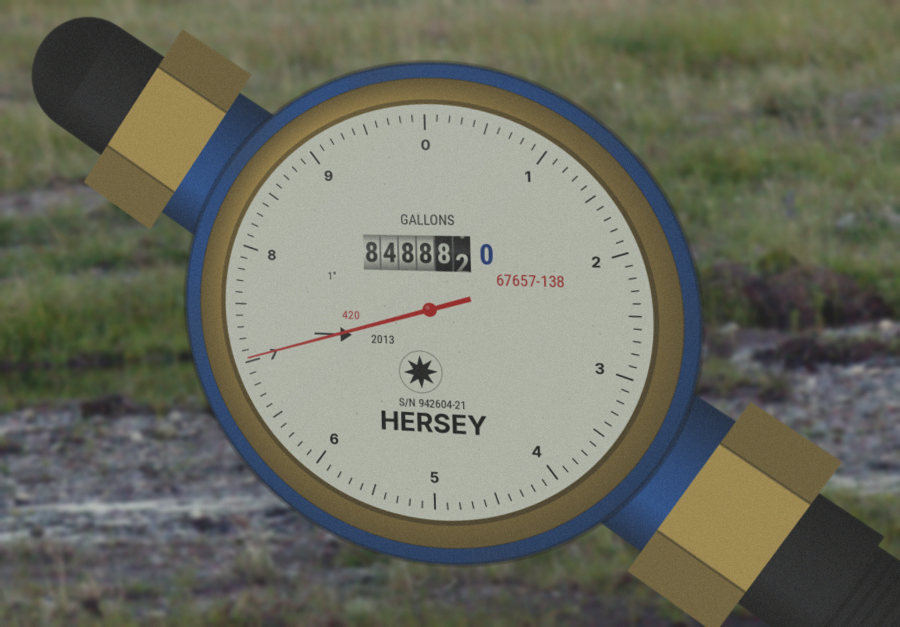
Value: 8488817.0 (gal)
